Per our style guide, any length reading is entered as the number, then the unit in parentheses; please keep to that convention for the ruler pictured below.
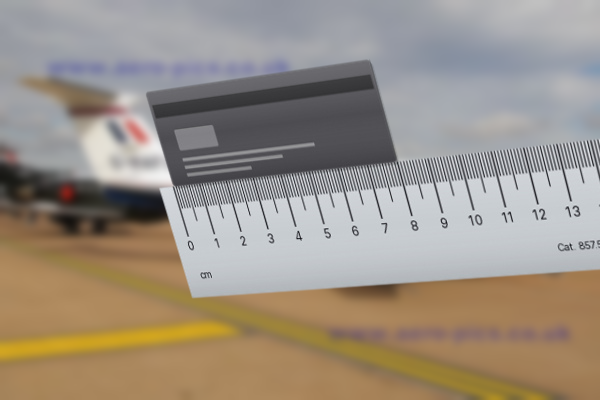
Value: 8 (cm)
